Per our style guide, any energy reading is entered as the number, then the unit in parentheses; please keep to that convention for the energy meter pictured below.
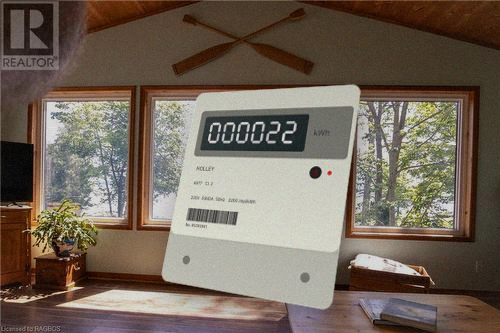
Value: 22 (kWh)
